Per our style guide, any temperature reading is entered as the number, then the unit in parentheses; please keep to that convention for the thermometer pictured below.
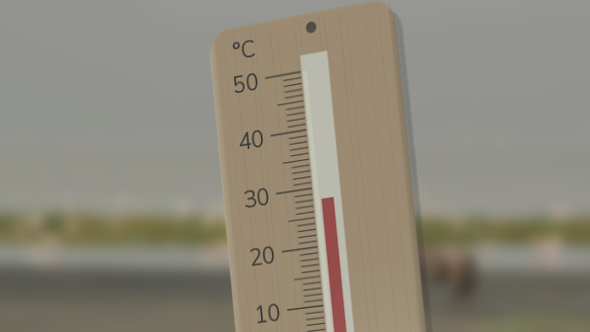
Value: 28 (°C)
